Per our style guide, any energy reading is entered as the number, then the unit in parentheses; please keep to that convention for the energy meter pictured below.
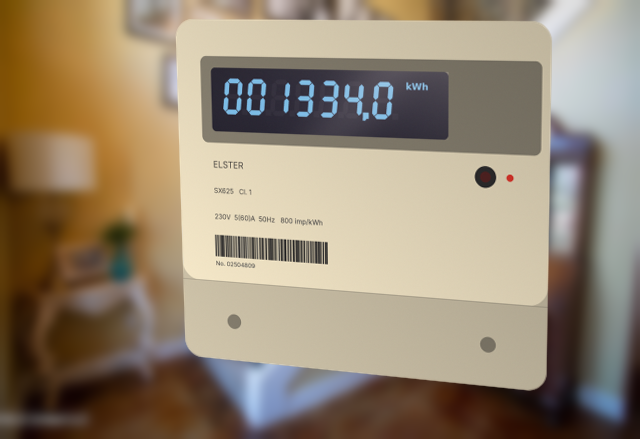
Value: 1334.0 (kWh)
